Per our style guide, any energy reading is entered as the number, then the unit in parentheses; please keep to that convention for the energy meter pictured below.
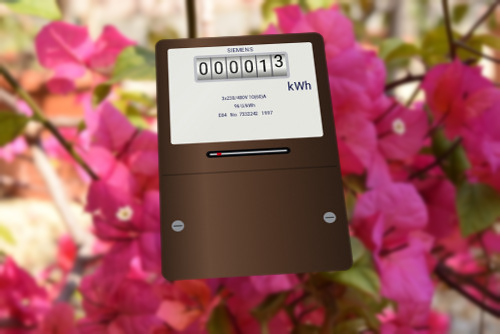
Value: 13 (kWh)
